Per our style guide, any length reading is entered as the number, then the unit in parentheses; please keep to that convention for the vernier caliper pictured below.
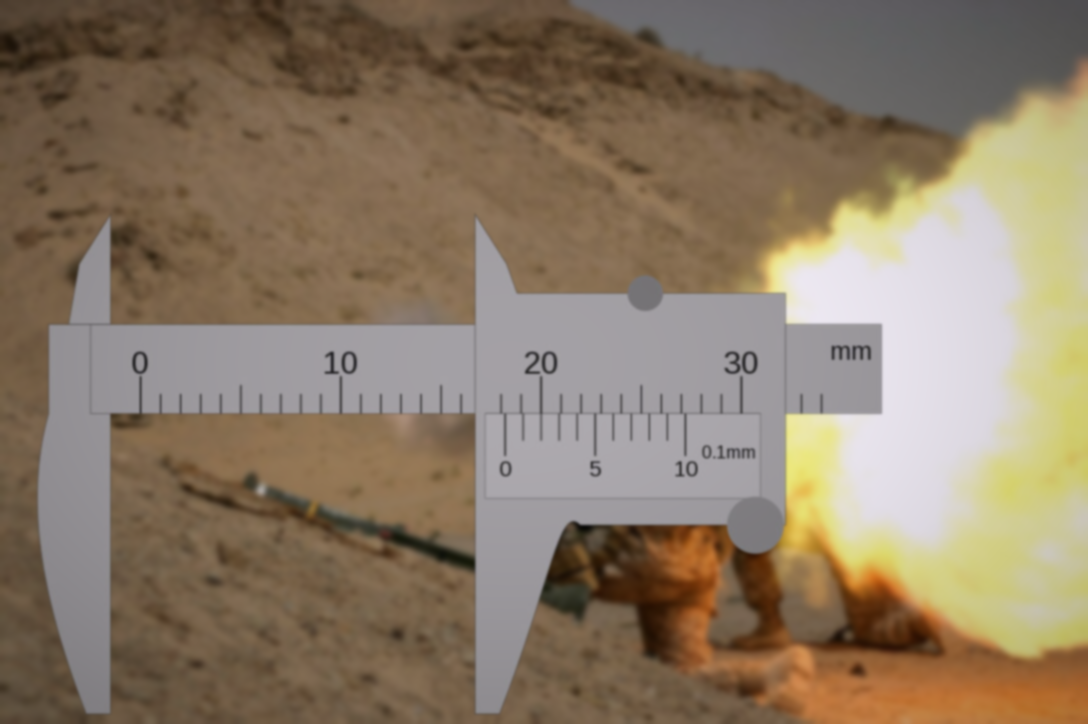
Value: 18.2 (mm)
